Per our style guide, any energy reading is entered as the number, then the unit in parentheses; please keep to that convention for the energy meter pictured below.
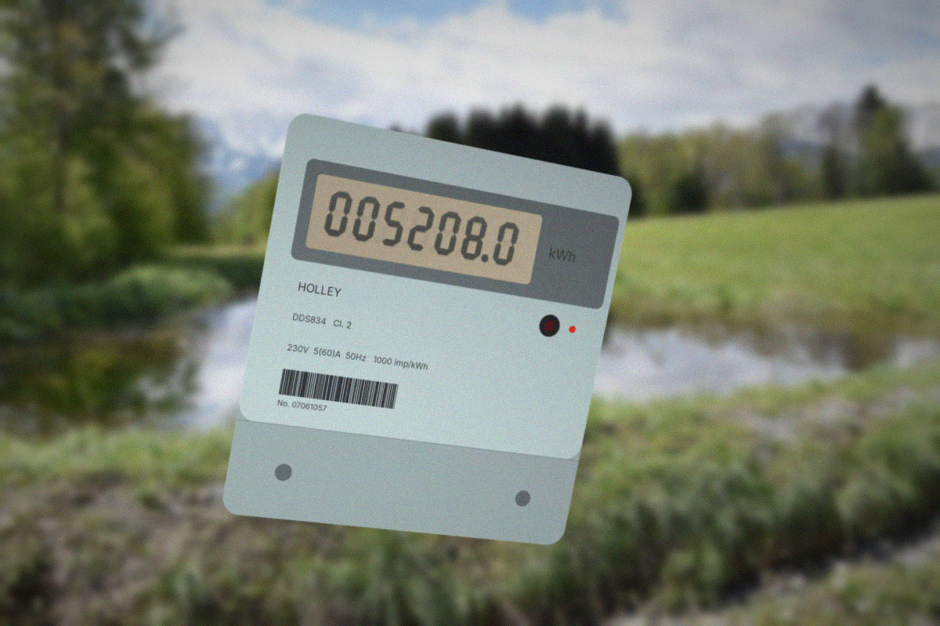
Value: 5208.0 (kWh)
